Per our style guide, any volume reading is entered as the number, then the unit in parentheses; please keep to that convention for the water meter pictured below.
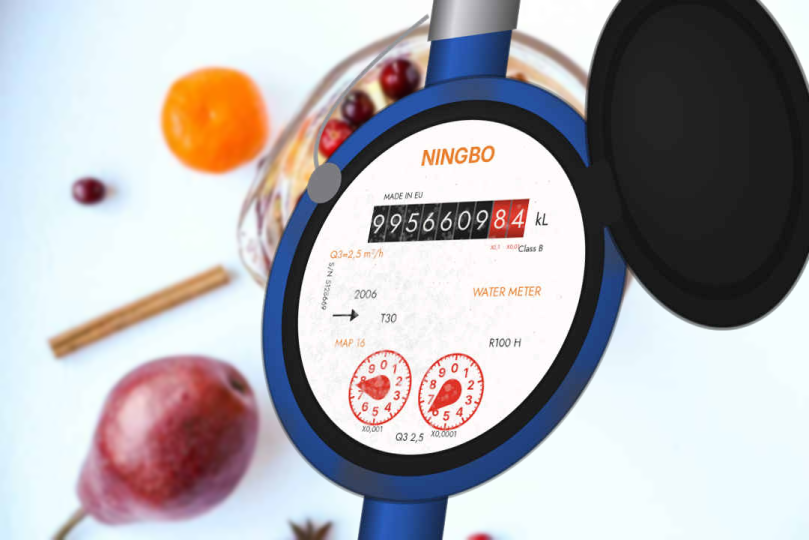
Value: 9956609.8476 (kL)
